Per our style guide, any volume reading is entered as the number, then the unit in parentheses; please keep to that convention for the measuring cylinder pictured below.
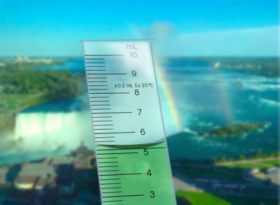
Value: 5.2 (mL)
